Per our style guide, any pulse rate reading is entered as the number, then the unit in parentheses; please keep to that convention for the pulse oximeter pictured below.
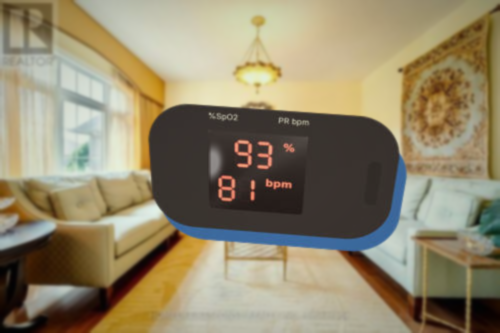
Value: 81 (bpm)
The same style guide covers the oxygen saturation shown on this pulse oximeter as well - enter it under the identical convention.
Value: 93 (%)
